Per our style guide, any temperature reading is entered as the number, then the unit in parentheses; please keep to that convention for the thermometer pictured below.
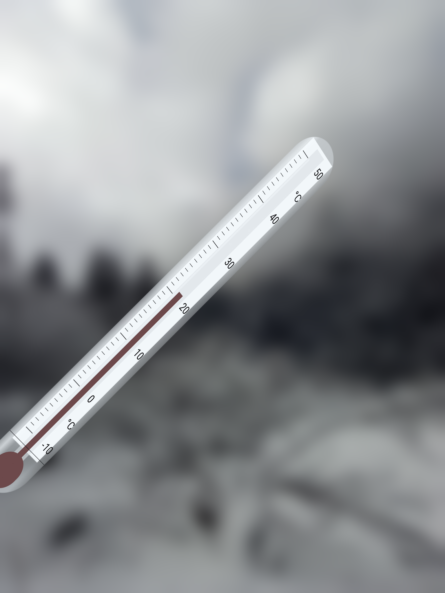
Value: 21 (°C)
